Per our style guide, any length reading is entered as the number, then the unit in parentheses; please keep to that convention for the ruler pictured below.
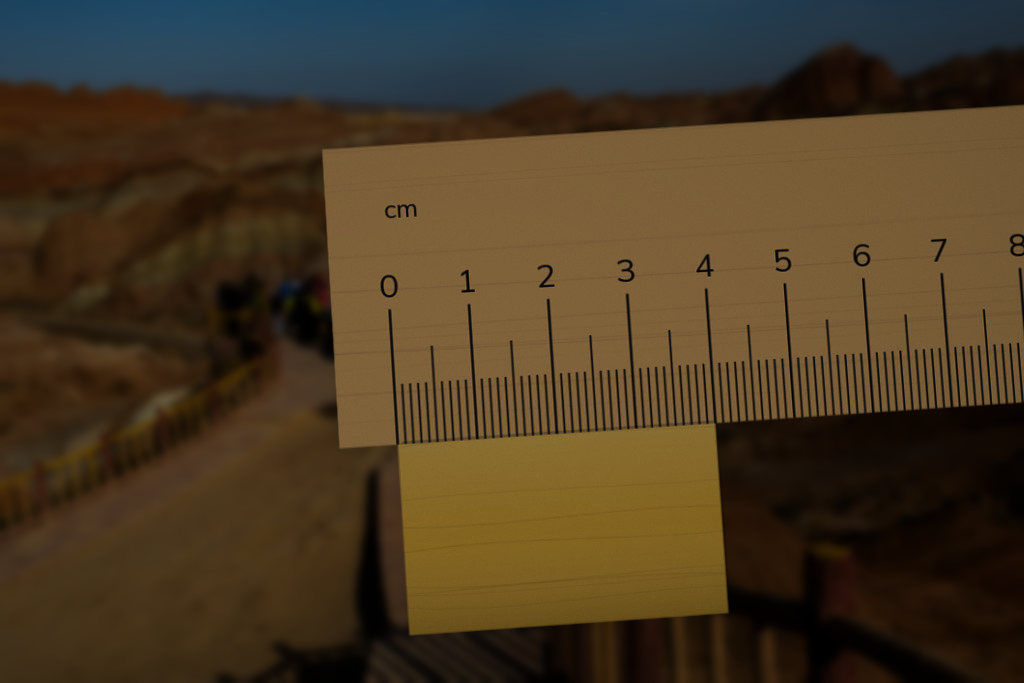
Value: 4 (cm)
